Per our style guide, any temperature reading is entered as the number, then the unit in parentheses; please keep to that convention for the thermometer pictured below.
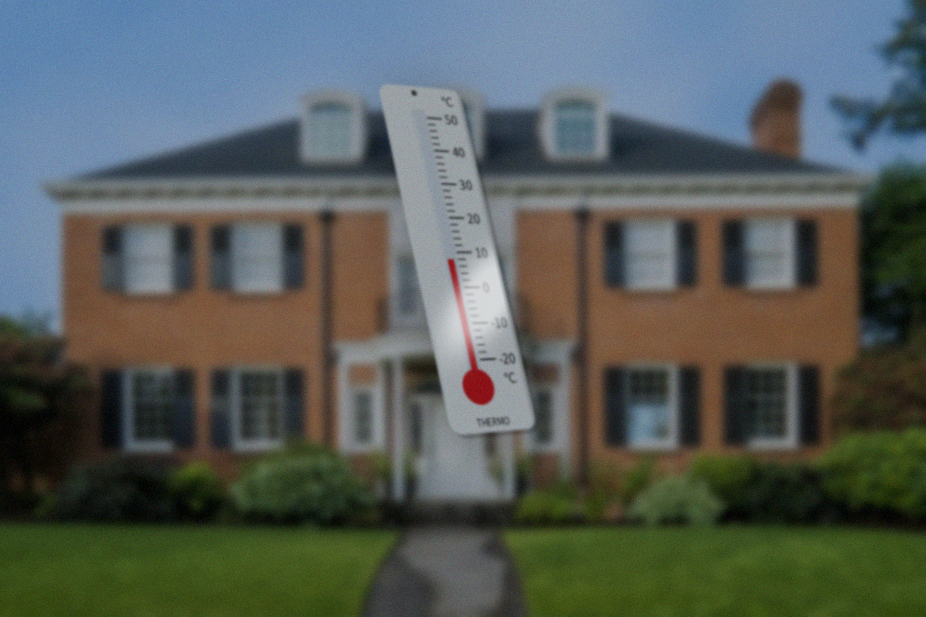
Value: 8 (°C)
